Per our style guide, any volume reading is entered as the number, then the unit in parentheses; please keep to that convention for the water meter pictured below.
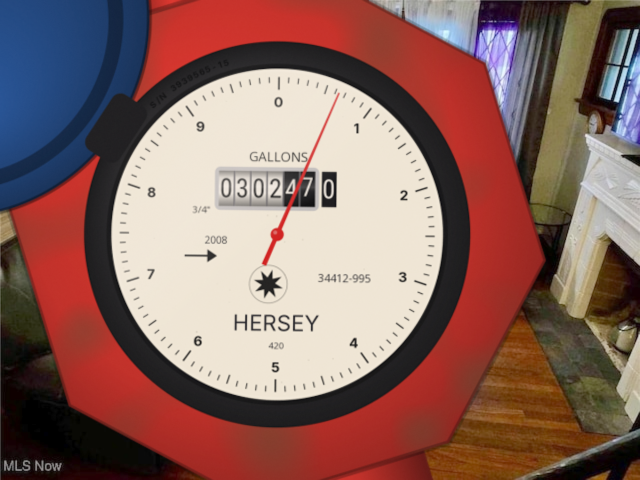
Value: 302470.6 (gal)
